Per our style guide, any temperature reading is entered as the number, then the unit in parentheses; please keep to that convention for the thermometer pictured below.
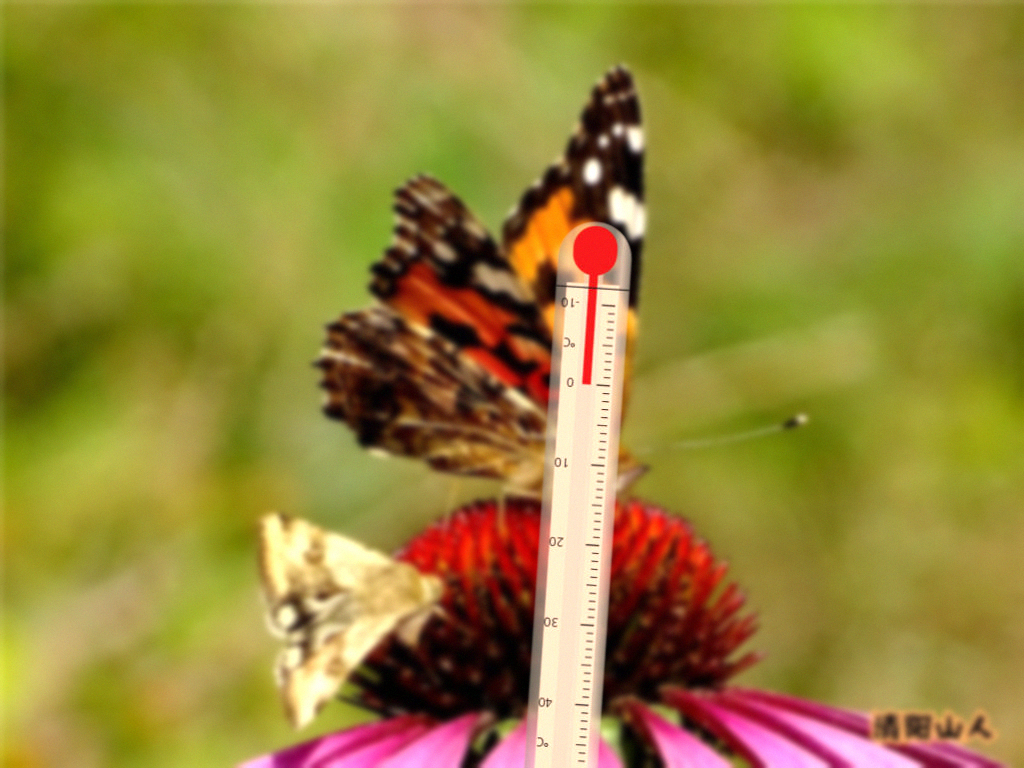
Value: 0 (°C)
